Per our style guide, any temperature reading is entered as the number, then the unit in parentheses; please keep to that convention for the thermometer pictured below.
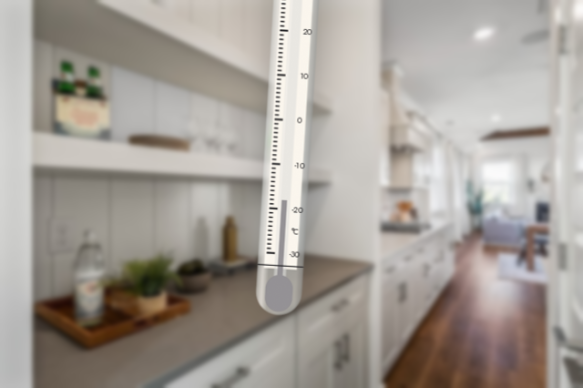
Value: -18 (°C)
